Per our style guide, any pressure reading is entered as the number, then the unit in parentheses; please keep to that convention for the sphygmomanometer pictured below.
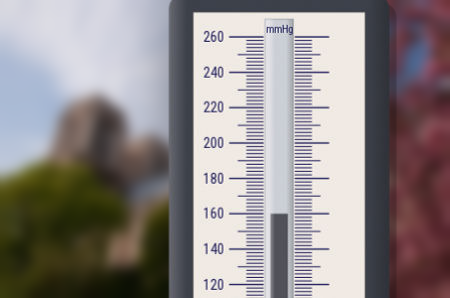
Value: 160 (mmHg)
